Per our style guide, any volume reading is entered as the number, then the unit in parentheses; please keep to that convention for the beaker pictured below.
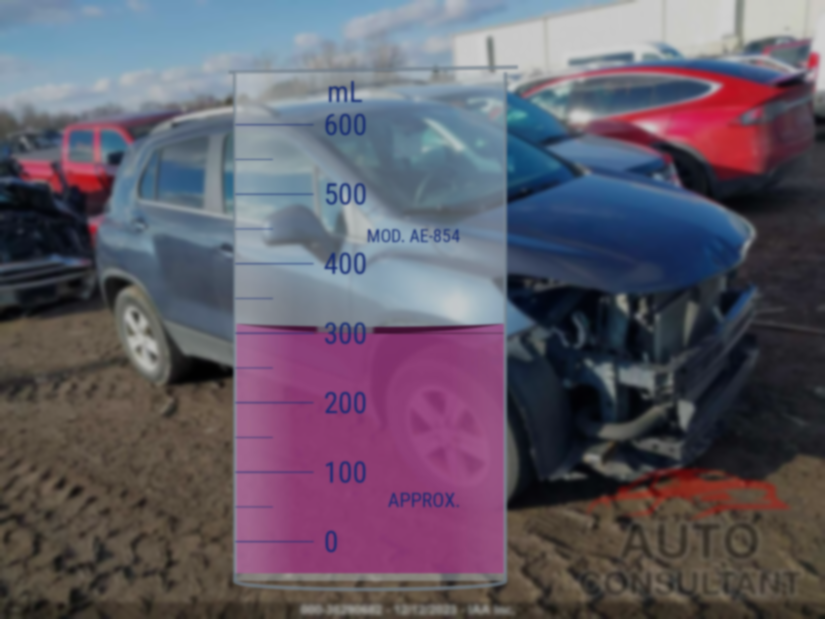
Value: 300 (mL)
